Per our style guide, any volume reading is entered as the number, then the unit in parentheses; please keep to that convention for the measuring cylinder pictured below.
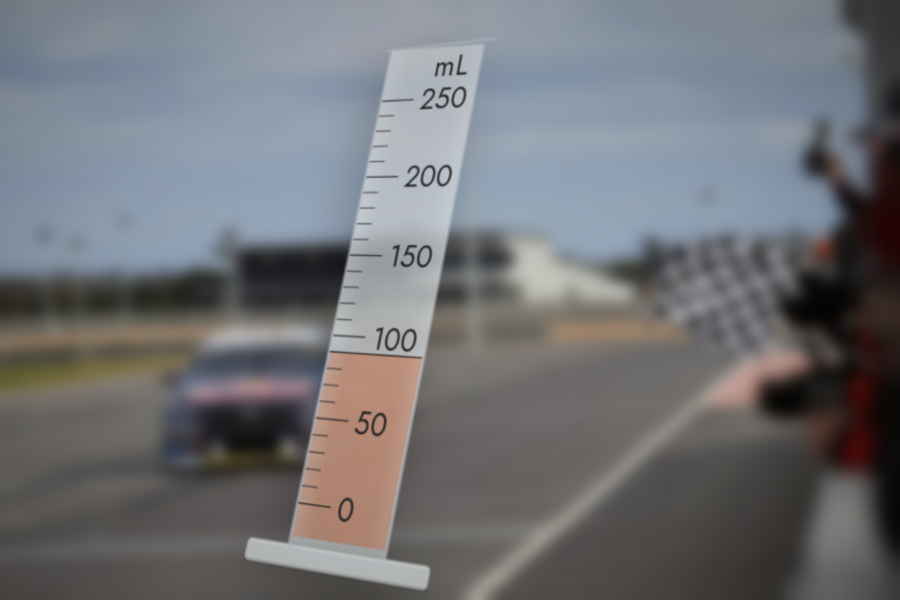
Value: 90 (mL)
